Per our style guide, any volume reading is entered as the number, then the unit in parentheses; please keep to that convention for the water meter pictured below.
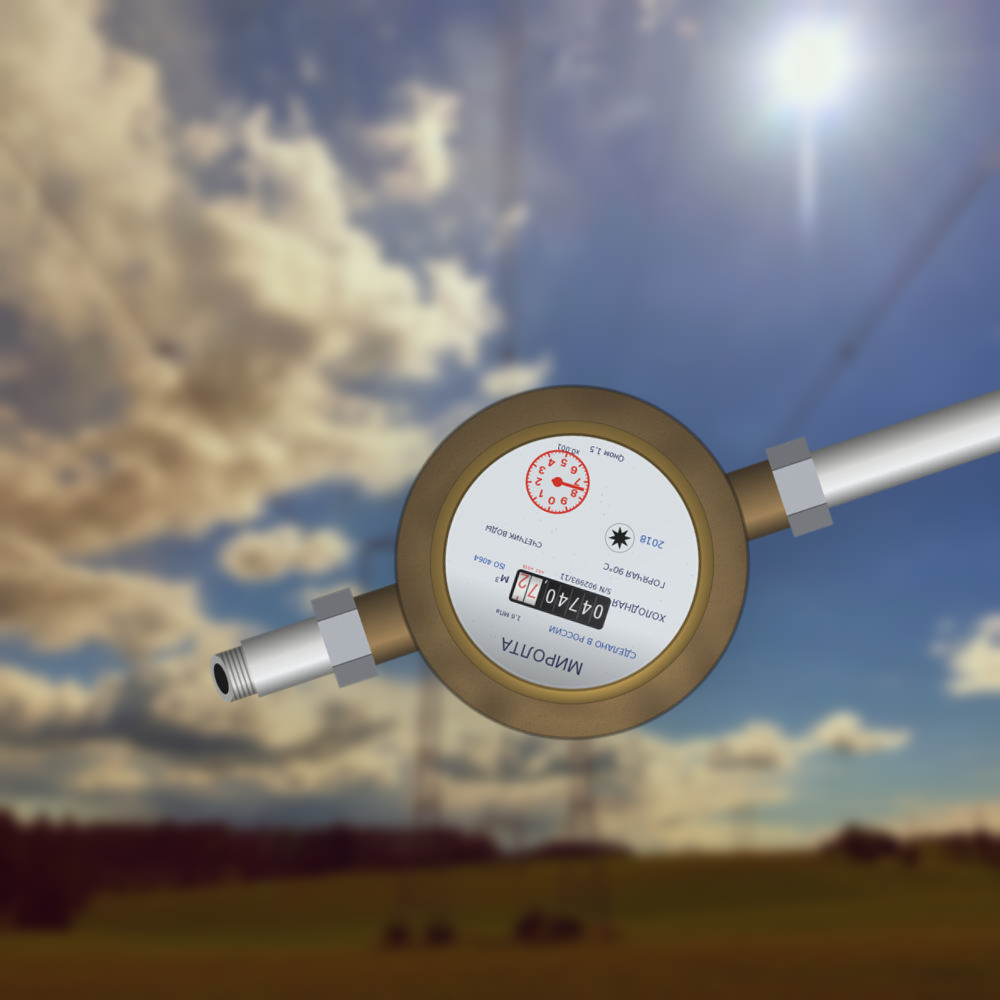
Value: 4740.717 (m³)
